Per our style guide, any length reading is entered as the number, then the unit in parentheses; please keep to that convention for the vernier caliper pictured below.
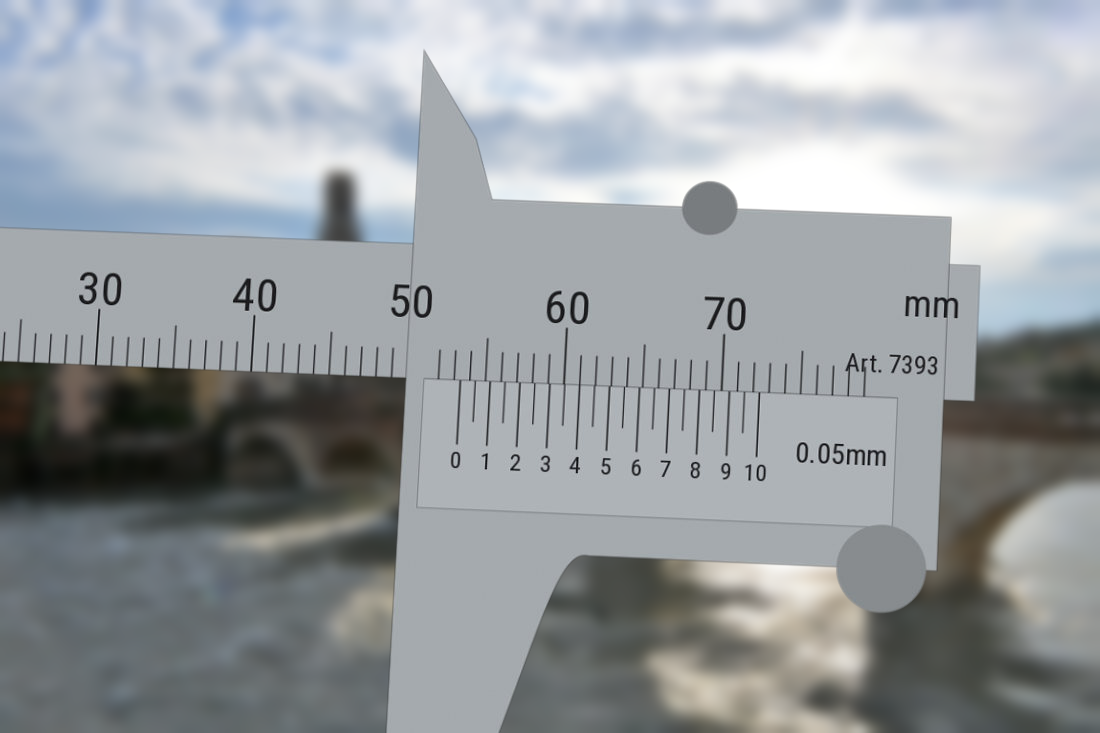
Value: 53.4 (mm)
